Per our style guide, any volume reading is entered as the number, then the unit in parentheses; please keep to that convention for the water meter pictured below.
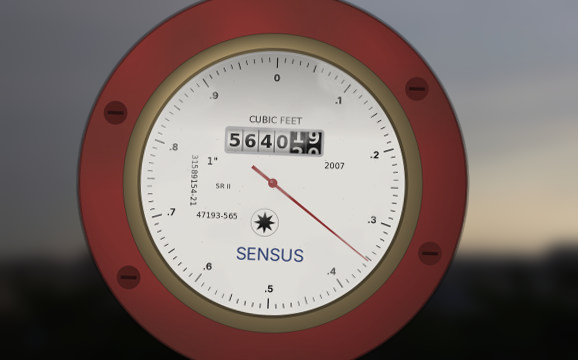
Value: 564019.35 (ft³)
